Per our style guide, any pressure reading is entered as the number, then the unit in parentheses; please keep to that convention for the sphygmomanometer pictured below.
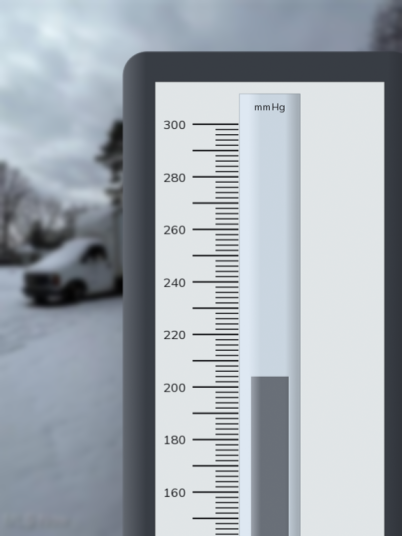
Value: 204 (mmHg)
